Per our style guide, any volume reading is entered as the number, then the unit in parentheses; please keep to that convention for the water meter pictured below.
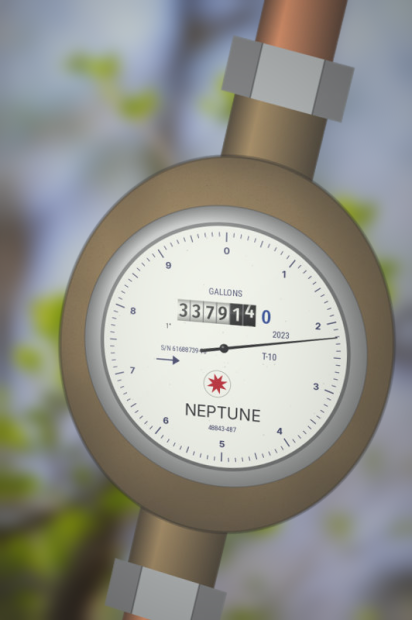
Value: 3379142.2 (gal)
